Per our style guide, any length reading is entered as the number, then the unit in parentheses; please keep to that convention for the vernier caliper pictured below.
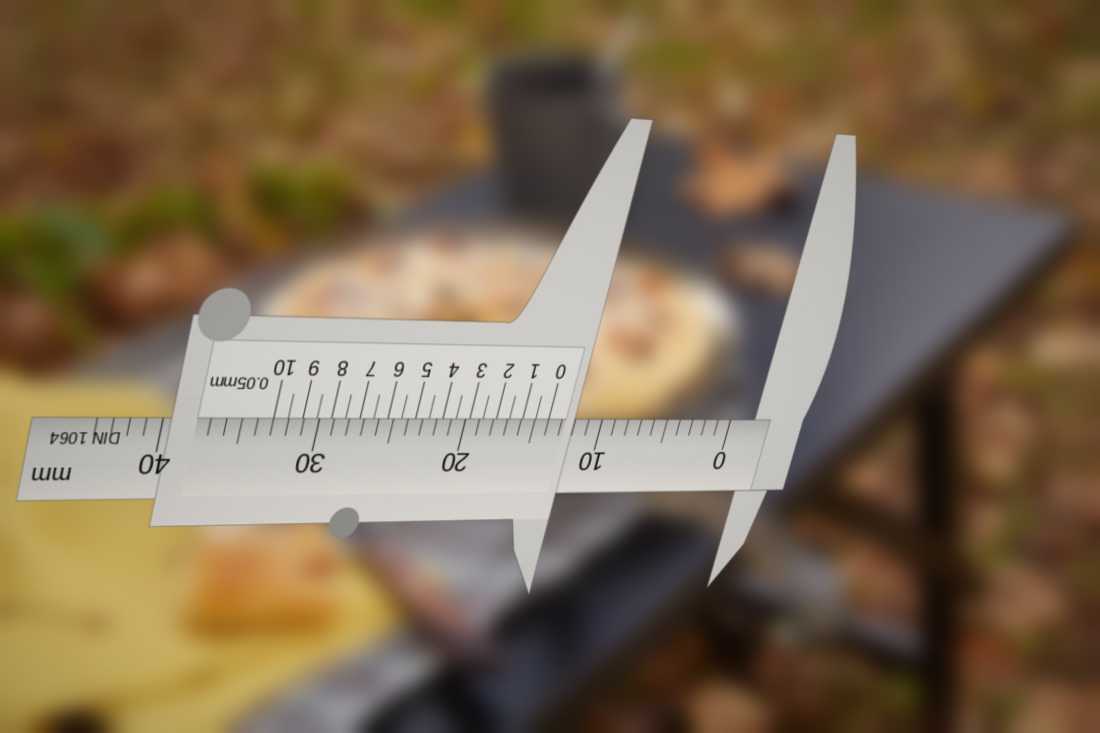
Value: 14.0 (mm)
